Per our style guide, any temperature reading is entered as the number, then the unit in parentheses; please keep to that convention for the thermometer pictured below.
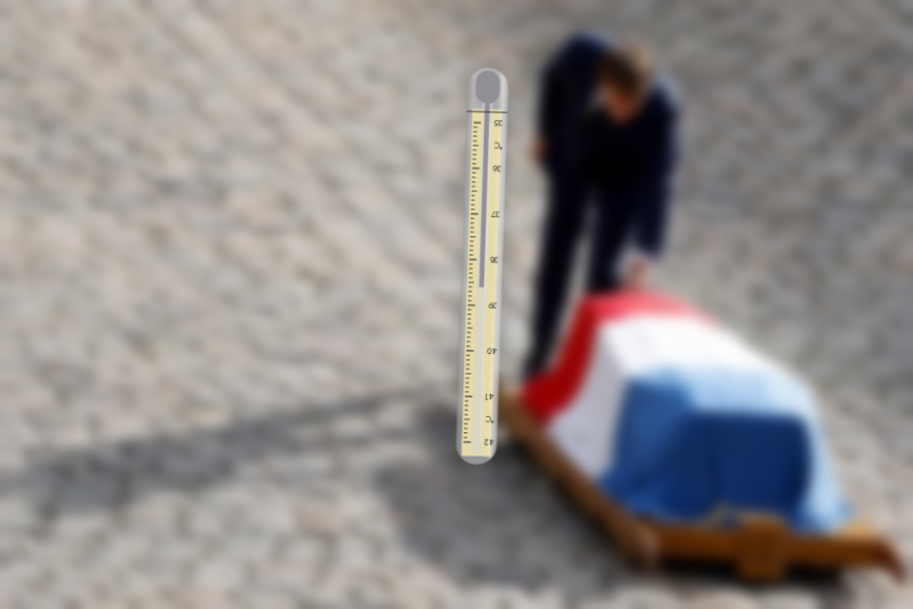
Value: 38.6 (°C)
